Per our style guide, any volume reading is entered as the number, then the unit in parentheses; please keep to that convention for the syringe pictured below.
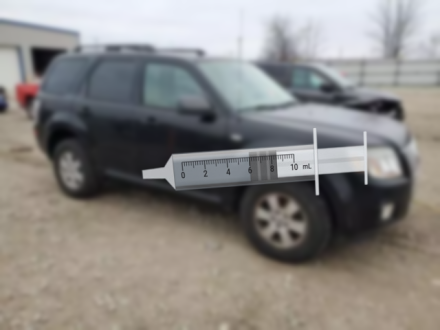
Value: 6 (mL)
